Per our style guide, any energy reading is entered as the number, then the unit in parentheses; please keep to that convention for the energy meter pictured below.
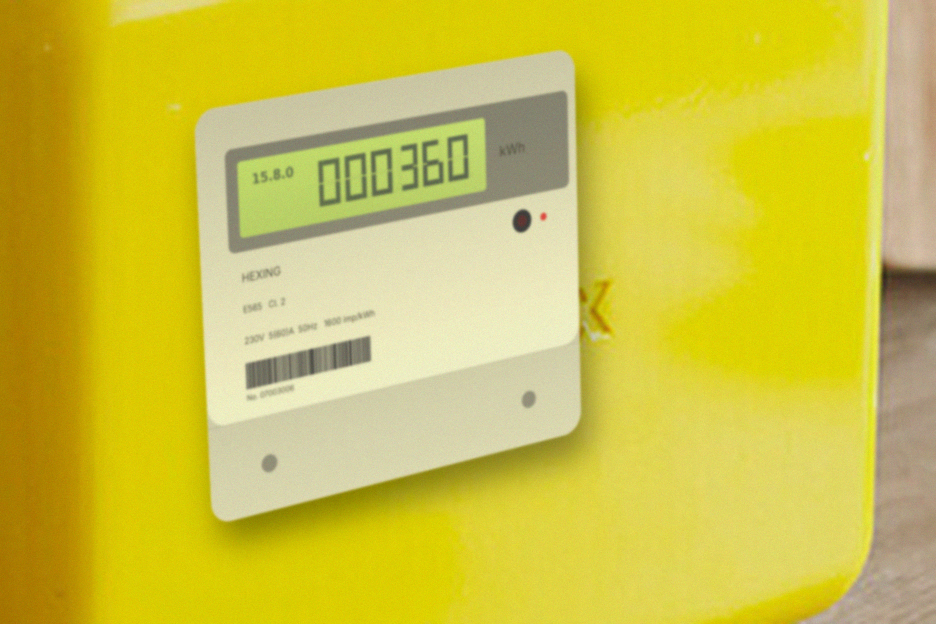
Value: 360 (kWh)
